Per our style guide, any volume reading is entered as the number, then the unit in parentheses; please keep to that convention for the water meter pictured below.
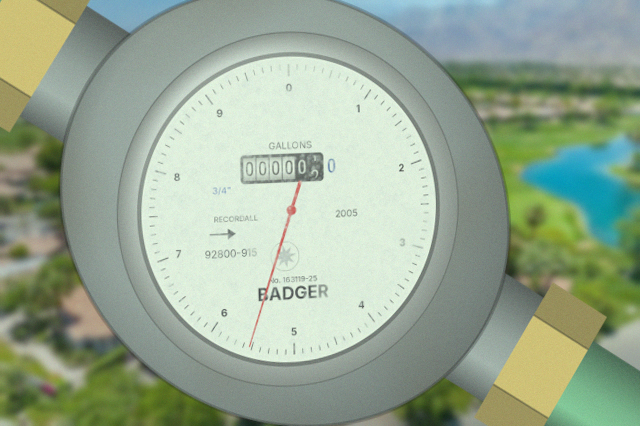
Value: 15.5 (gal)
